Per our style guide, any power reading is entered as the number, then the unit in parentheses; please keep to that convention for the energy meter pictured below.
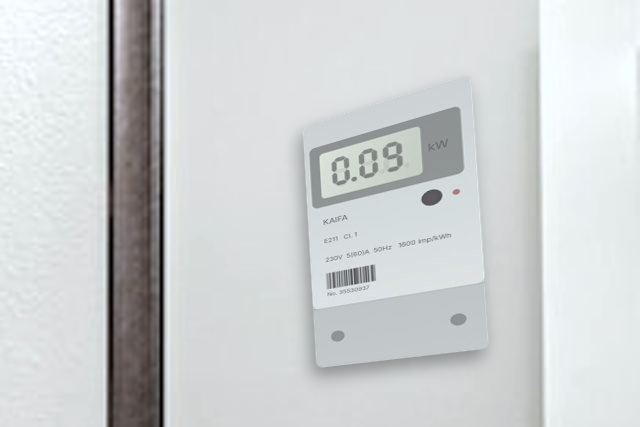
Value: 0.09 (kW)
